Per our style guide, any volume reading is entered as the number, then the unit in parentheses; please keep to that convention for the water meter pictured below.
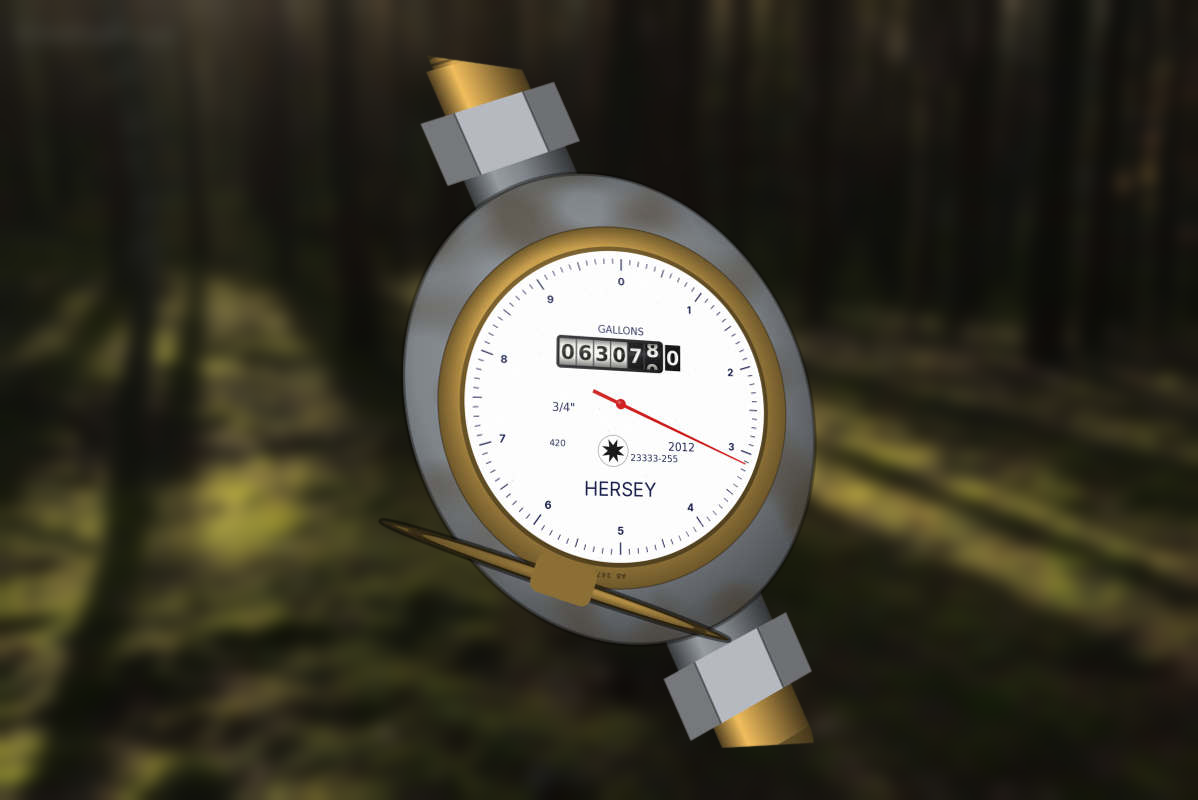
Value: 630783.1 (gal)
